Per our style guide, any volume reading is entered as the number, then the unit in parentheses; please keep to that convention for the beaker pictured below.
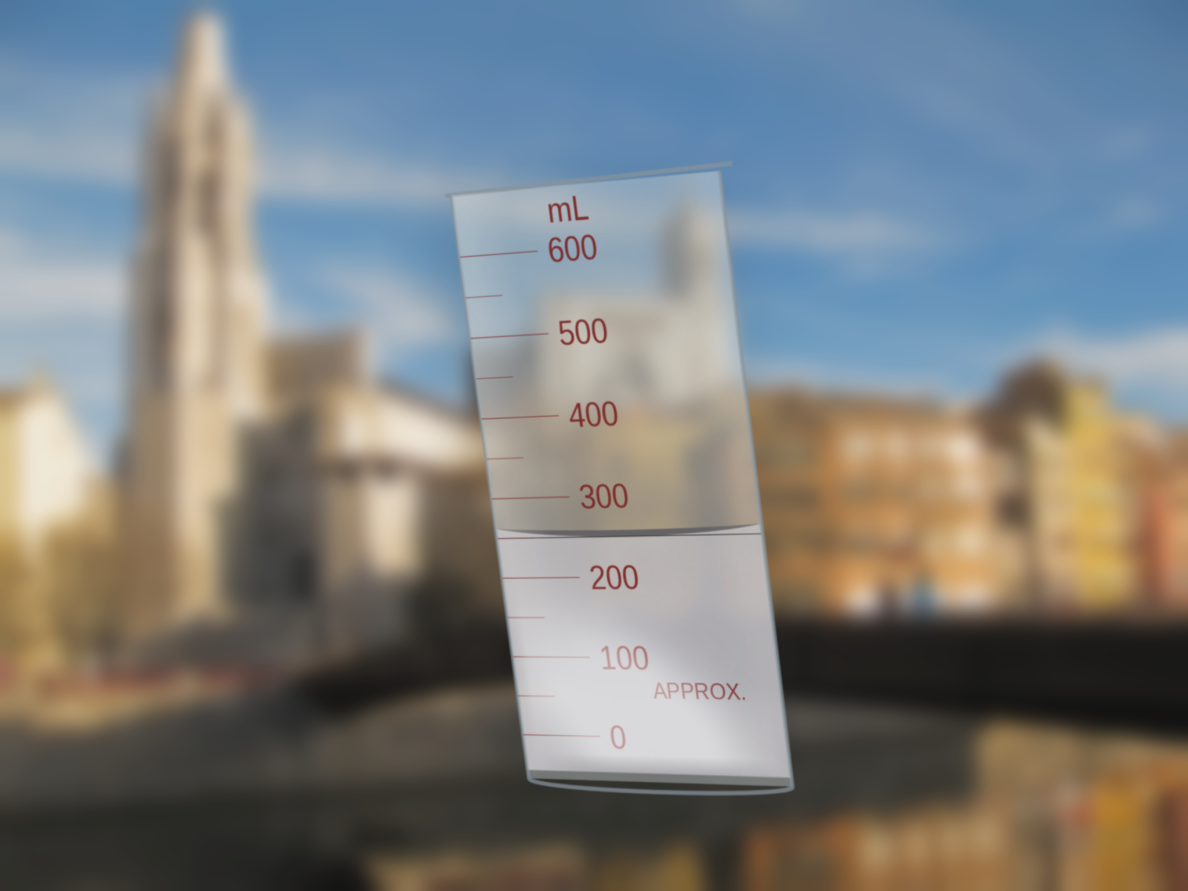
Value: 250 (mL)
